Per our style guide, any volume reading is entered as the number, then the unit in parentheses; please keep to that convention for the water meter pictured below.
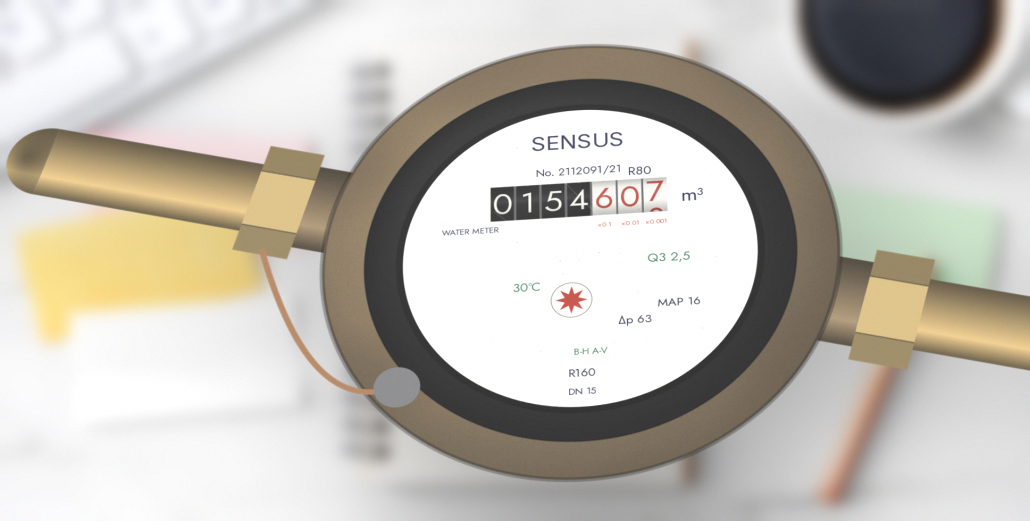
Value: 154.607 (m³)
